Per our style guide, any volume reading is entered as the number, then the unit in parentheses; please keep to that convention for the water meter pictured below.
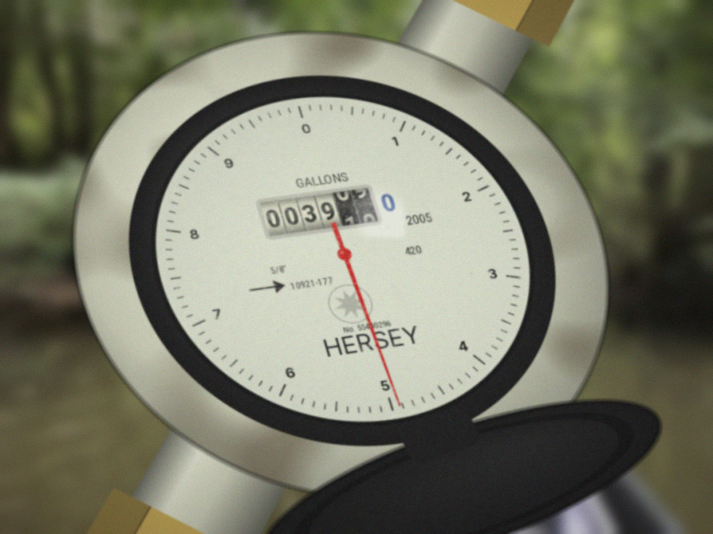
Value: 39094.9 (gal)
